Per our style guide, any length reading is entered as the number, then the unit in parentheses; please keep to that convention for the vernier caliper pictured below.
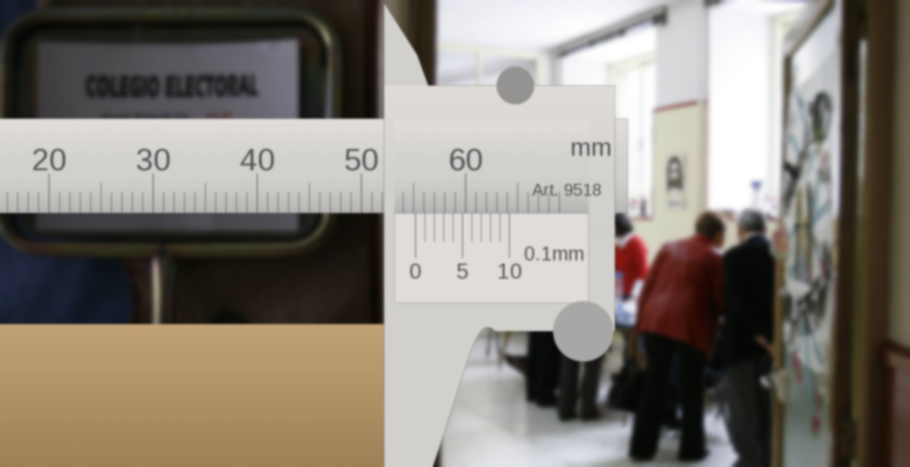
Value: 55.2 (mm)
